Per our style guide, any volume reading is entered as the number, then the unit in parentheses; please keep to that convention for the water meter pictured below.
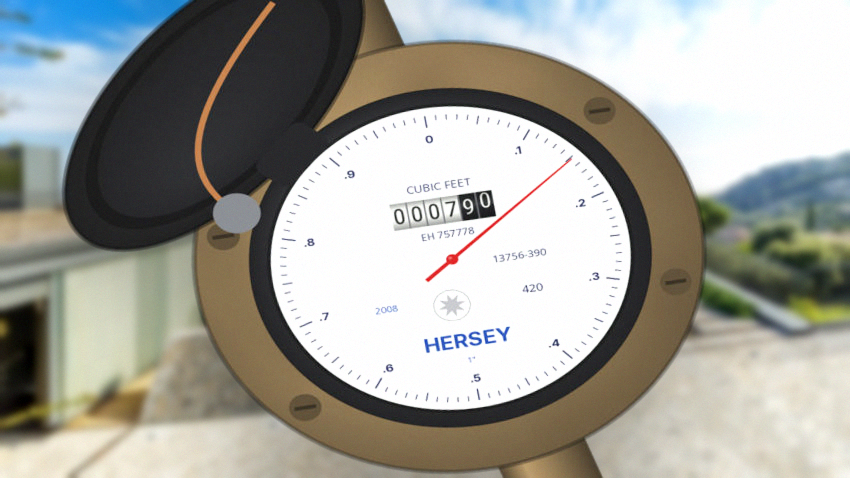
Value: 790.15 (ft³)
